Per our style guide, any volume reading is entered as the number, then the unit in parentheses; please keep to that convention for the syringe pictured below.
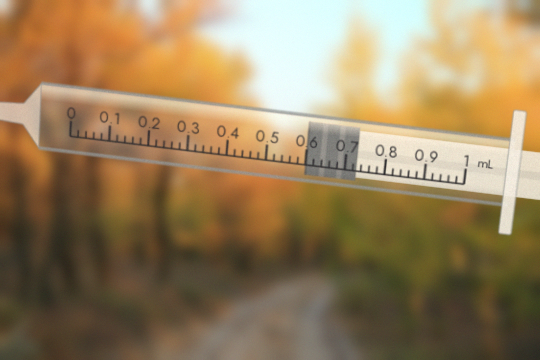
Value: 0.6 (mL)
